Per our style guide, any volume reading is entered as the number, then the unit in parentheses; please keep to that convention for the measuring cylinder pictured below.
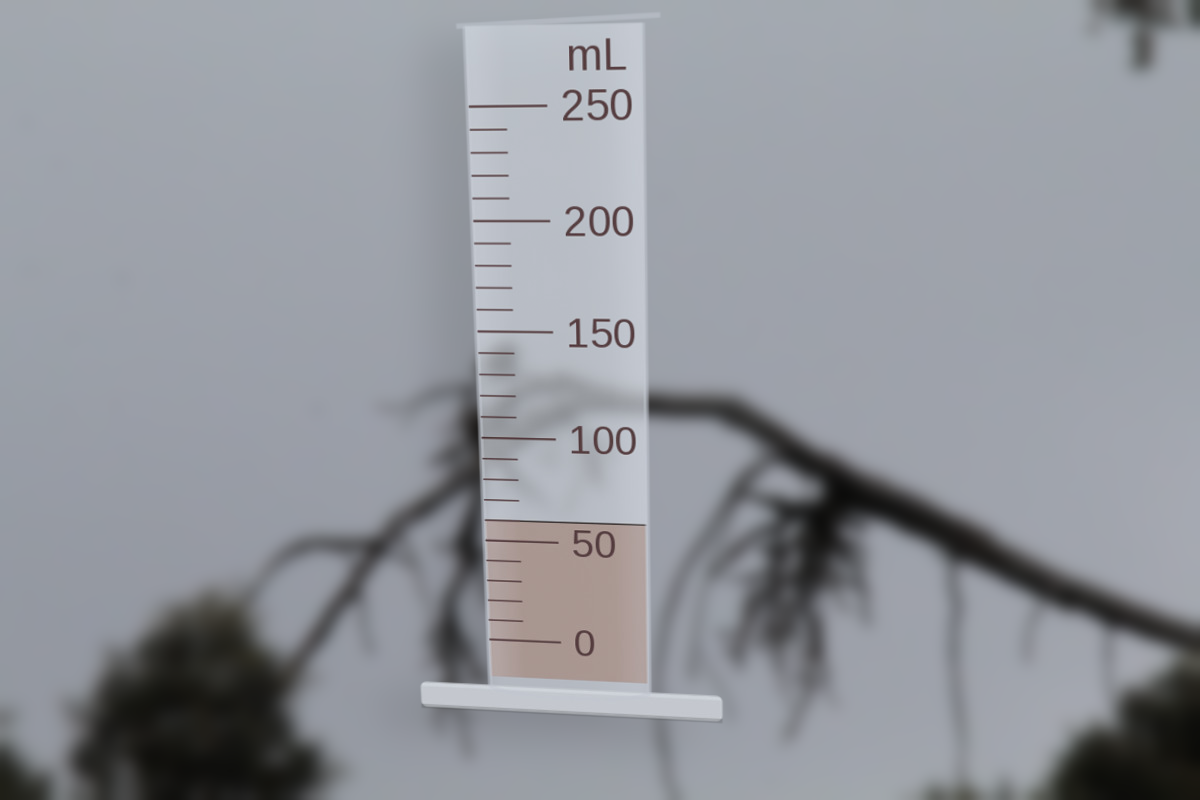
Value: 60 (mL)
